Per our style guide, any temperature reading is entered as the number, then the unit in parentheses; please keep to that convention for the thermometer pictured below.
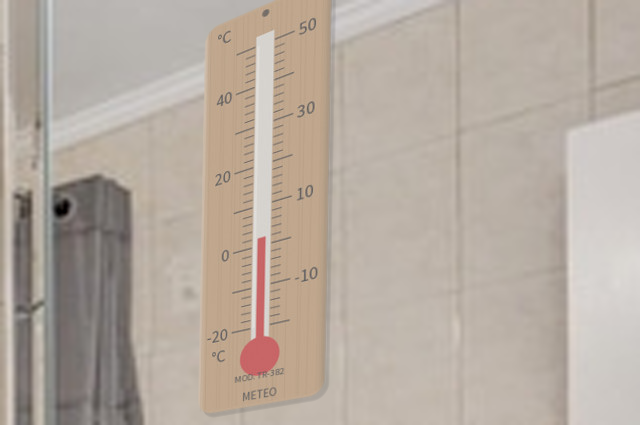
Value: 2 (°C)
